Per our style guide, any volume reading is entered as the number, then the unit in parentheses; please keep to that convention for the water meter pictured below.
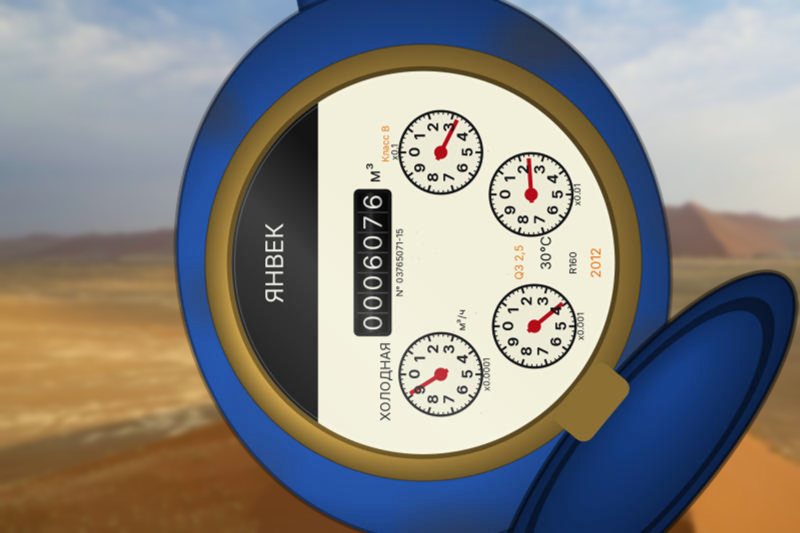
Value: 6076.3239 (m³)
